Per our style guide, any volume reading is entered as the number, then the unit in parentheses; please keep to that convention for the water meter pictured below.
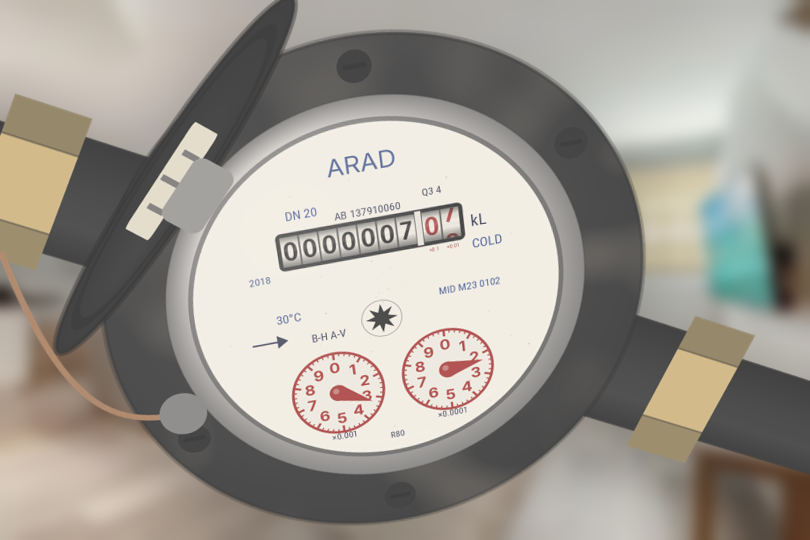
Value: 7.0732 (kL)
